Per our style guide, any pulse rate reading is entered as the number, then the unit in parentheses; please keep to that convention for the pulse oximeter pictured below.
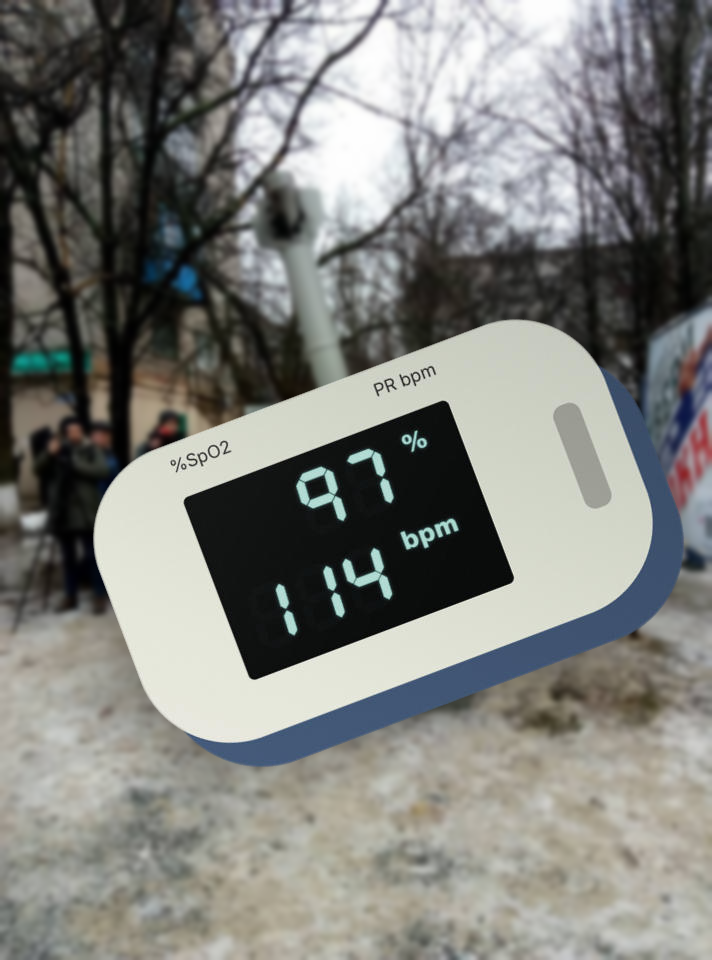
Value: 114 (bpm)
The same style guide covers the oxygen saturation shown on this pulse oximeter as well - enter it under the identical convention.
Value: 97 (%)
